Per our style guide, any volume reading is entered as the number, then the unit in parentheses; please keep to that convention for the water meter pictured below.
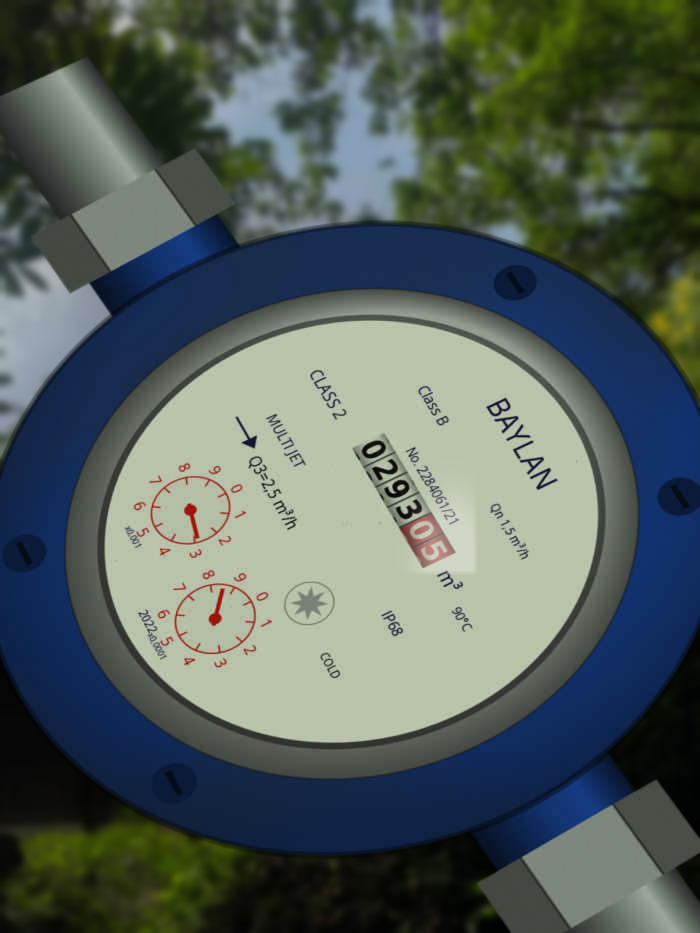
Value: 293.0528 (m³)
